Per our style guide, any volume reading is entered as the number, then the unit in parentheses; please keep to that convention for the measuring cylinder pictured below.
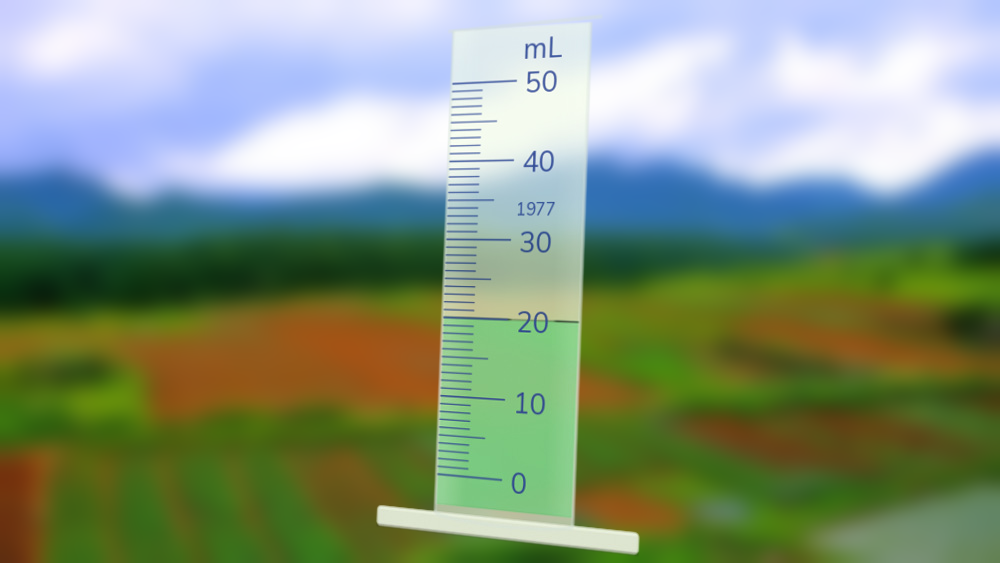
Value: 20 (mL)
